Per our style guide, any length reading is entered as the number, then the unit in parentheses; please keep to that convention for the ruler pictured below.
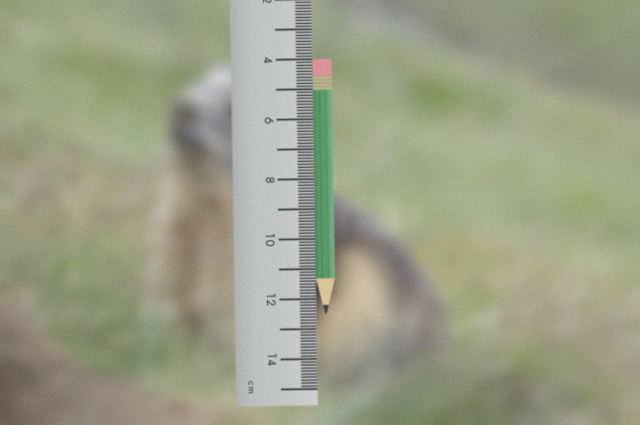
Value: 8.5 (cm)
